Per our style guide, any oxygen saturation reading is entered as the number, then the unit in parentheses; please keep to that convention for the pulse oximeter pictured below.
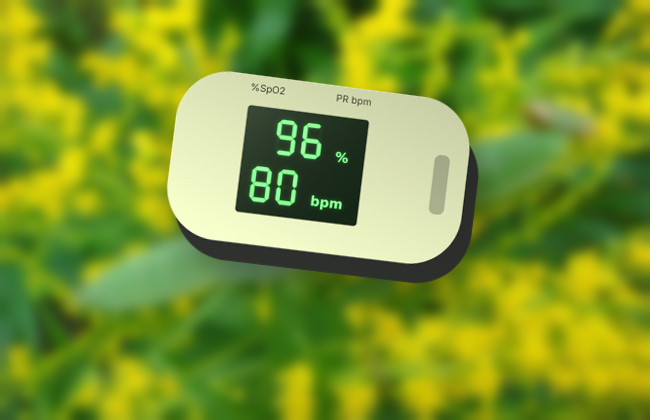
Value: 96 (%)
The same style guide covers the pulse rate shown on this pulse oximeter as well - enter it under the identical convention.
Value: 80 (bpm)
